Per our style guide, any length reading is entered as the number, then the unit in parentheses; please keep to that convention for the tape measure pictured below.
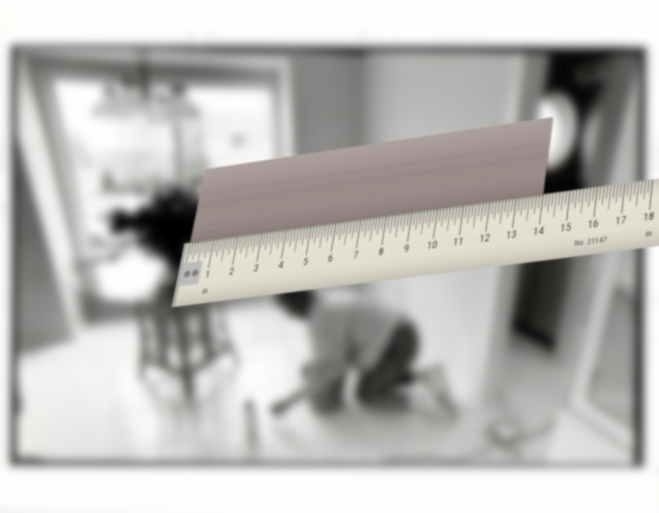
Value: 14 (in)
